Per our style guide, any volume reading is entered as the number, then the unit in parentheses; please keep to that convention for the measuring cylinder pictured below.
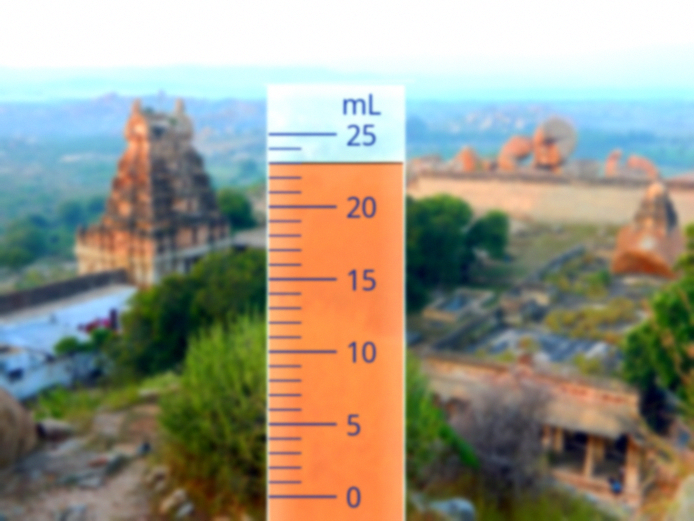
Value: 23 (mL)
